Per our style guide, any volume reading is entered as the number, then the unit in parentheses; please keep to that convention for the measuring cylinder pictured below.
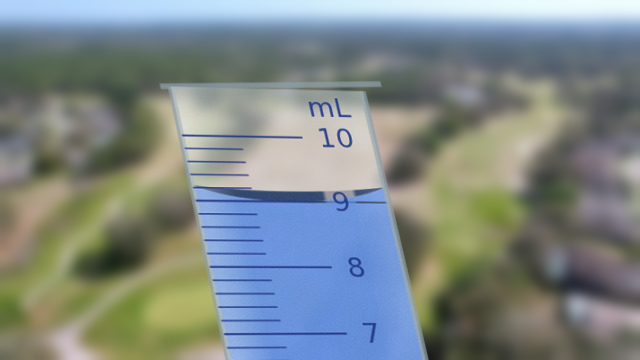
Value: 9 (mL)
